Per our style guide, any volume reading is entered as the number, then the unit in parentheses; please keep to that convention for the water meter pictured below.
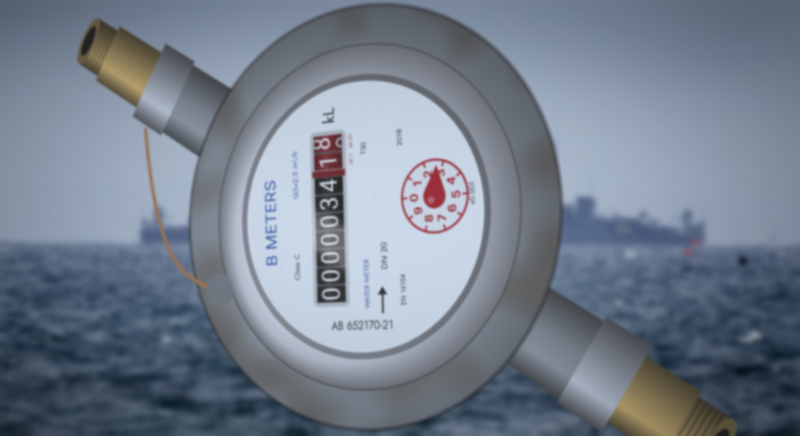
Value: 34.182 (kL)
